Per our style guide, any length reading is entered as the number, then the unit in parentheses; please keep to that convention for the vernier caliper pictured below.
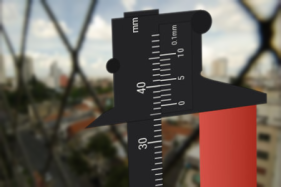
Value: 36.4 (mm)
